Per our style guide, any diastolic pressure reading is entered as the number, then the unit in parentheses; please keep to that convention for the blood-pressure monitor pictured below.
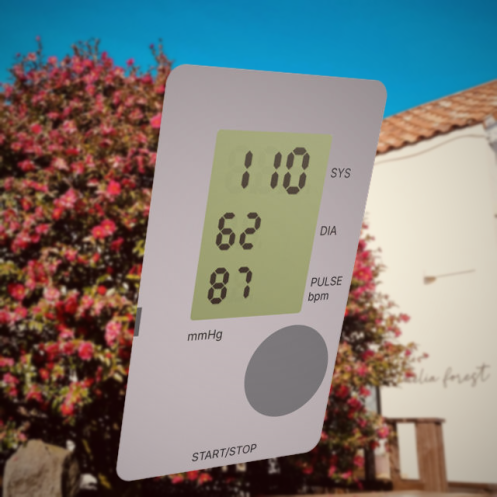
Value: 62 (mmHg)
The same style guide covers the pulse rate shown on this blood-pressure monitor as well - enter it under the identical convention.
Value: 87 (bpm)
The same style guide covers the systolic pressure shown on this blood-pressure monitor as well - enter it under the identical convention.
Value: 110 (mmHg)
